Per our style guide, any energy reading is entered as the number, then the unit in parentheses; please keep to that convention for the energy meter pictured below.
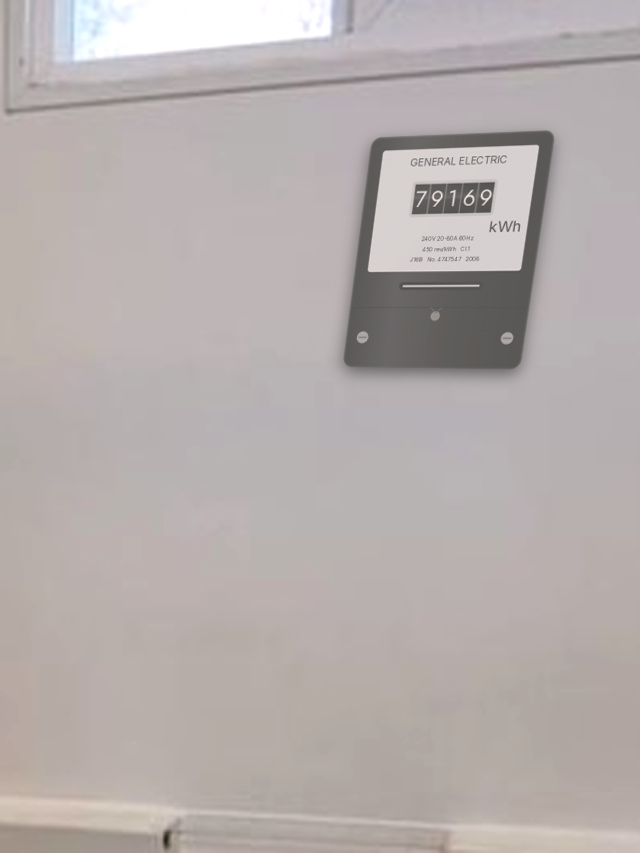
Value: 79169 (kWh)
